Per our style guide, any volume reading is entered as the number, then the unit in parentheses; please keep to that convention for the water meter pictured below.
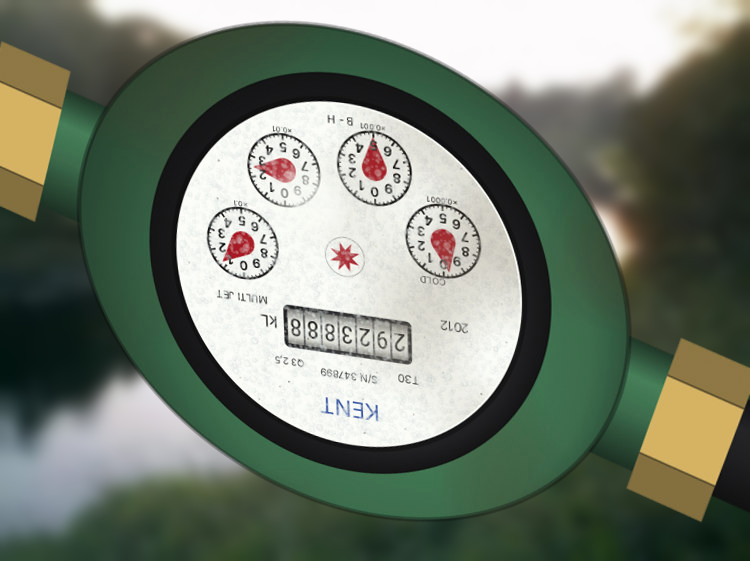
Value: 2923888.1249 (kL)
